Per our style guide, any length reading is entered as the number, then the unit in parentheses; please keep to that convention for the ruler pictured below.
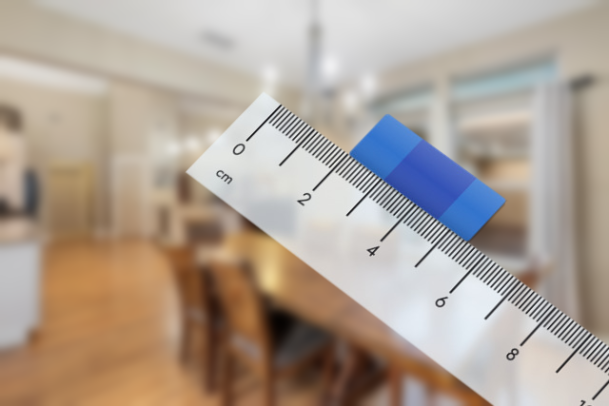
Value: 3.5 (cm)
